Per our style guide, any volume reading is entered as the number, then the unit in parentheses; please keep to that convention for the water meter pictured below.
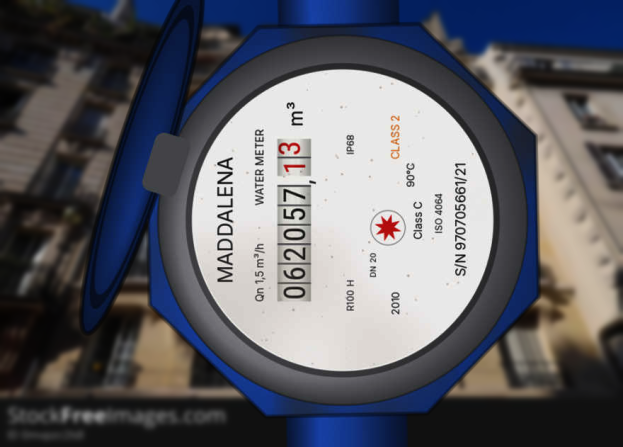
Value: 62057.13 (m³)
